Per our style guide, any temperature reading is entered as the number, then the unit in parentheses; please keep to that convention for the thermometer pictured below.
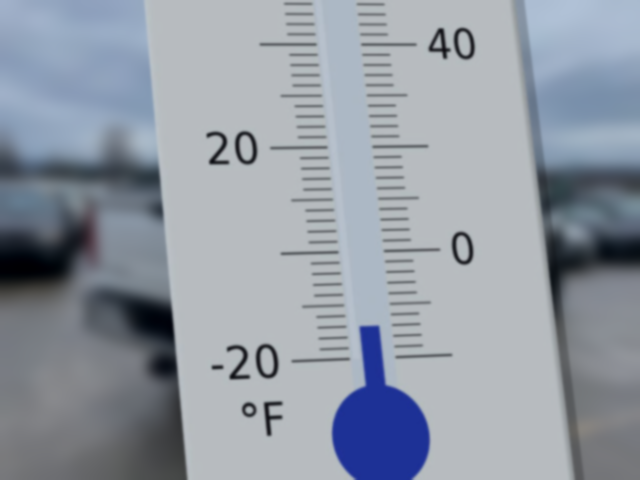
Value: -14 (°F)
